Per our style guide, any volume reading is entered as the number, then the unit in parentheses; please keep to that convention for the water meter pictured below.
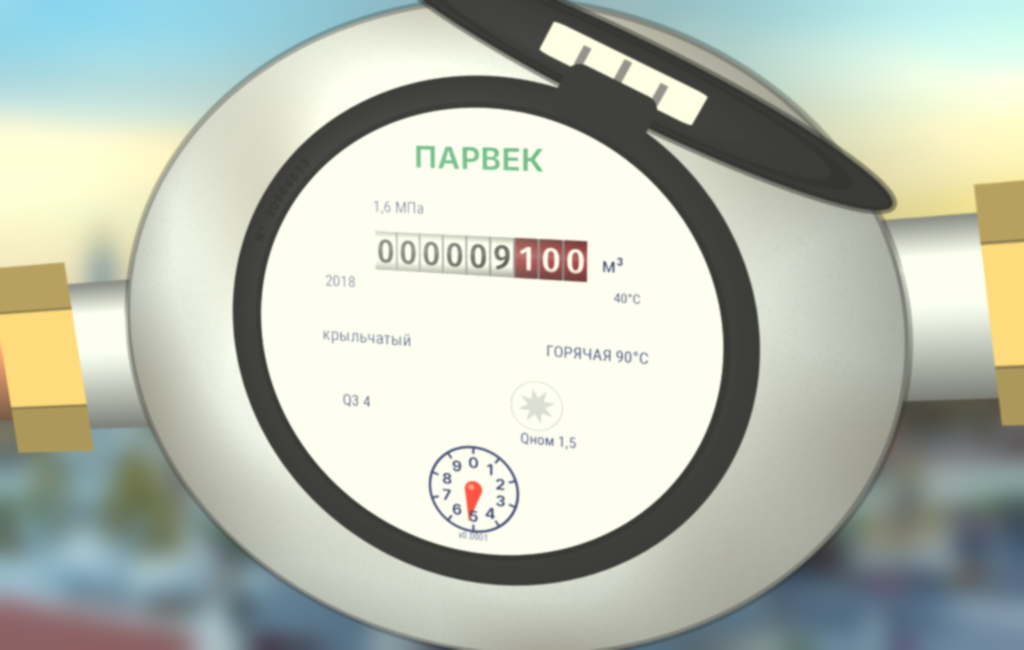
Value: 9.1005 (m³)
